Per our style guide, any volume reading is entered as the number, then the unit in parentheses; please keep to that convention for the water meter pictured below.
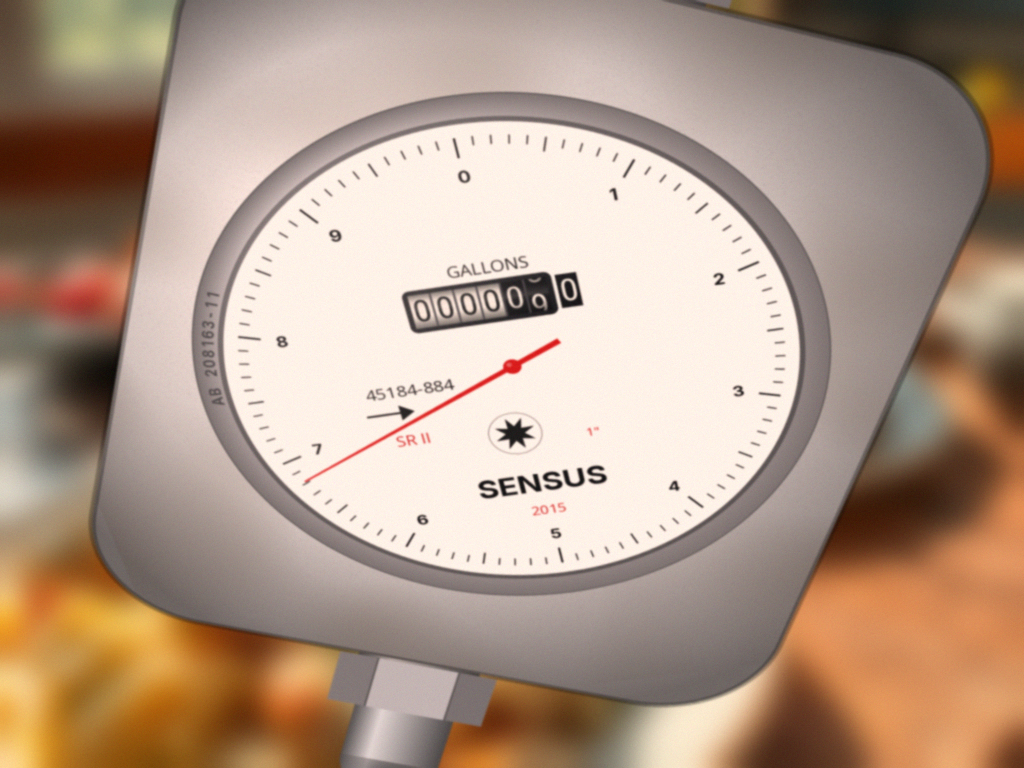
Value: 86.8 (gal)
